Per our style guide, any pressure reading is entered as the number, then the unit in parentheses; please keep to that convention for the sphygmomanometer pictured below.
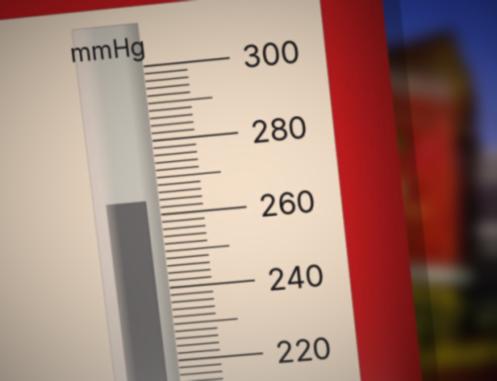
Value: 264 (mmHg)
